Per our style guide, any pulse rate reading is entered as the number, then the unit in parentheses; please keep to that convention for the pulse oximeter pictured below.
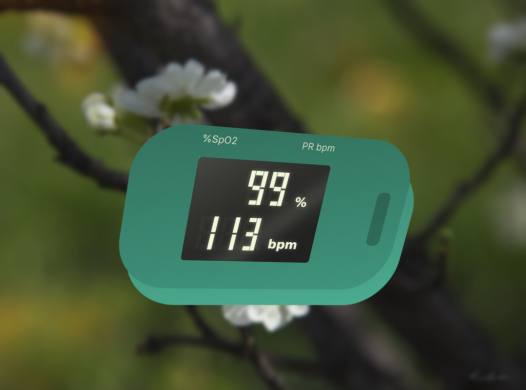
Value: 113 (bpm)
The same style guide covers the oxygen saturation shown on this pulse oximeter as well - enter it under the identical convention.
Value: 99 (%)
